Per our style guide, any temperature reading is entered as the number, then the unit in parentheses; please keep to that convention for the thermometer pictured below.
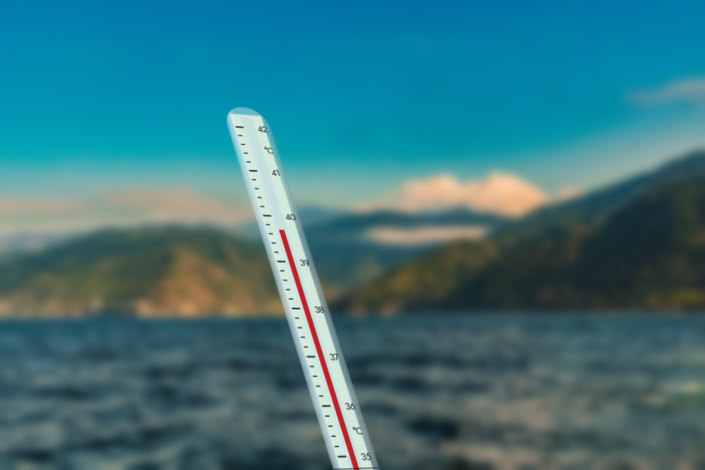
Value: 39.7 (°C)
